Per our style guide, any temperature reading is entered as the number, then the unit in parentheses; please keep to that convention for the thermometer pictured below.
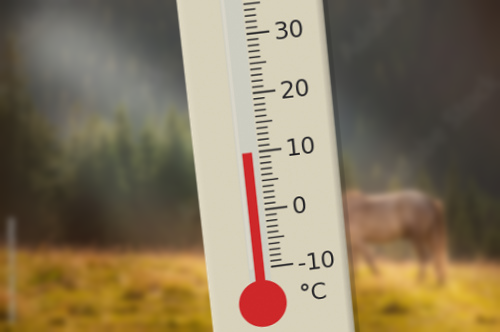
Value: 10 (°C)
